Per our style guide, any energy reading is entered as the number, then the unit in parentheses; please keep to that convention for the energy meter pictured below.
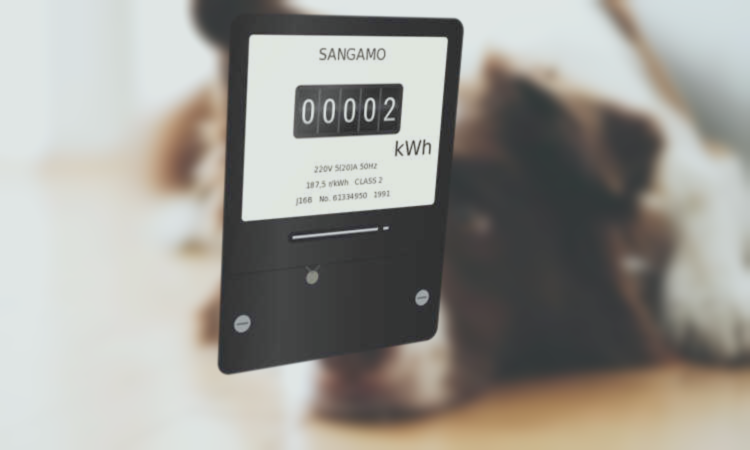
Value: 2 (kWh)
